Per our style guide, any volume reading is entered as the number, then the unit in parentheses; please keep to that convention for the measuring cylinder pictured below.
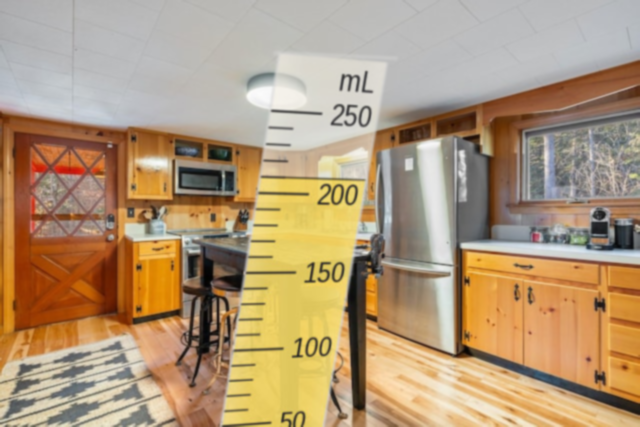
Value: 210 (mL)
